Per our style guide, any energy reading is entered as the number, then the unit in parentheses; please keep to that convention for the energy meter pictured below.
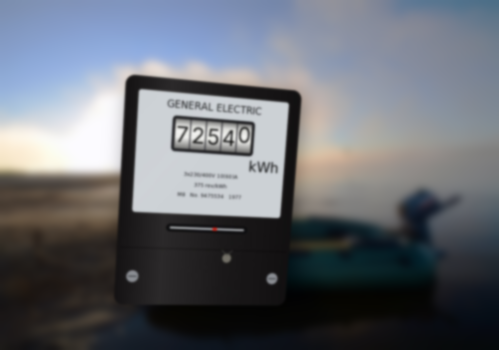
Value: 72540 (kWh)
